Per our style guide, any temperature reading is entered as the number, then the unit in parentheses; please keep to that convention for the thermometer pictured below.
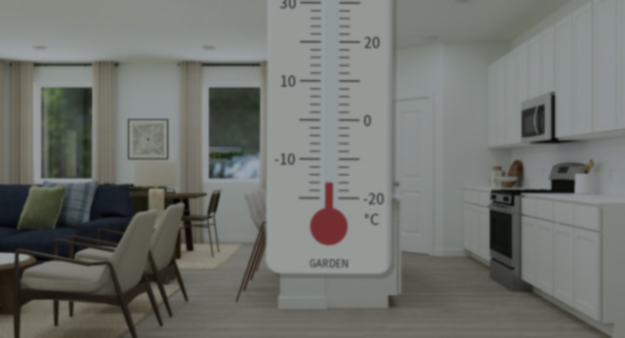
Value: -16 (°C)
